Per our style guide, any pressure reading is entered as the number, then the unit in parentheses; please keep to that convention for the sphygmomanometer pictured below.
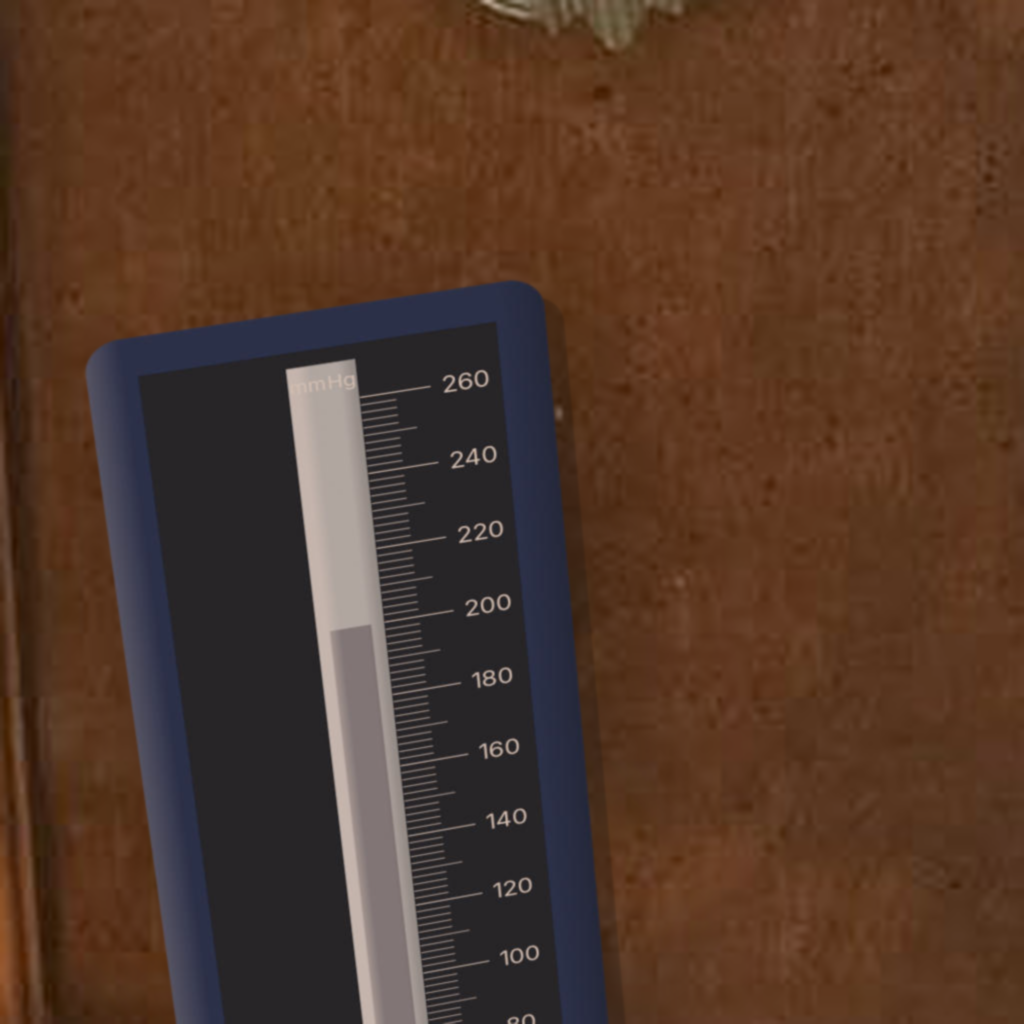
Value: 200 (mmHg)
